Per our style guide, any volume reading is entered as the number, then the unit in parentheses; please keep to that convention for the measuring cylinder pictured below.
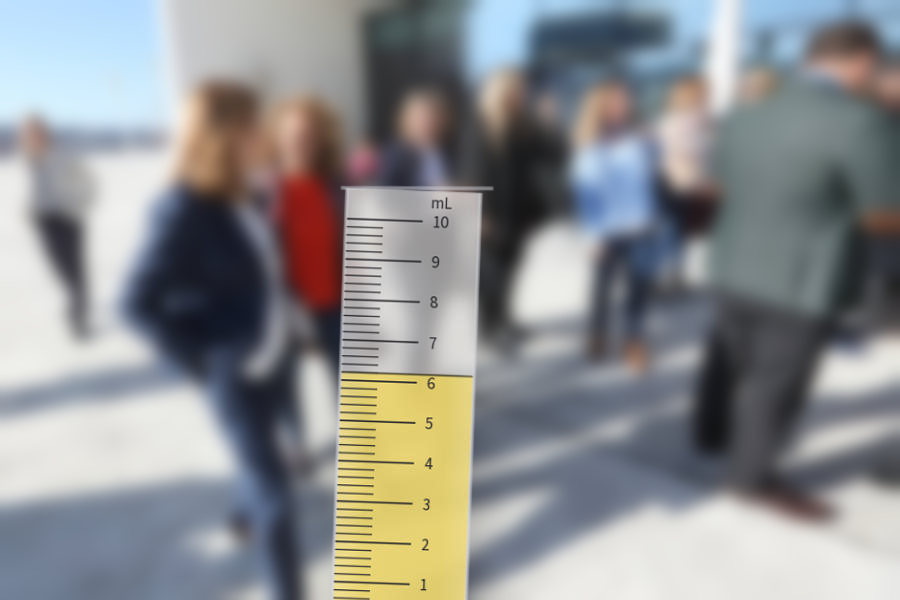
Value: 6.2 (mL)
